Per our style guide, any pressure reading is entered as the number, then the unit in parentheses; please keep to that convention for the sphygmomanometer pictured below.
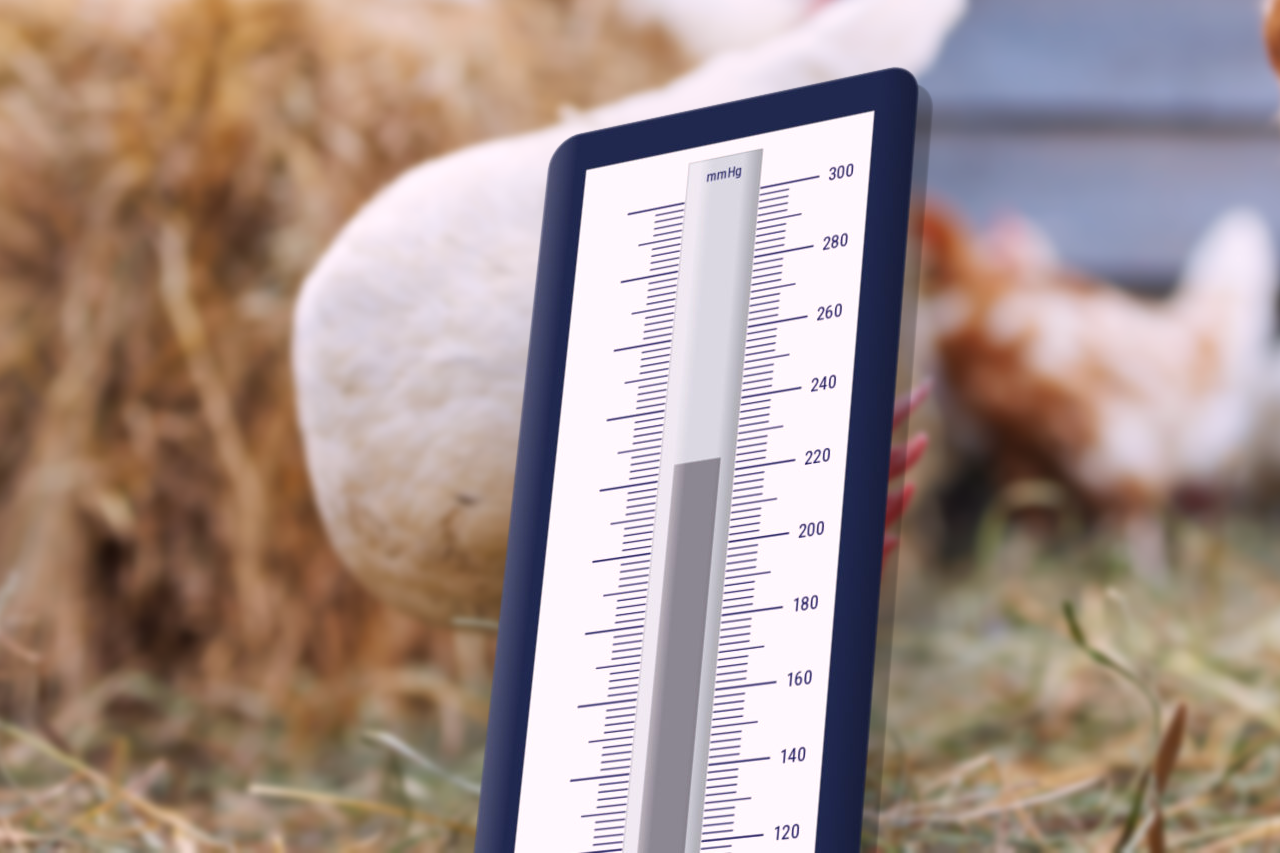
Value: 224 (mmHg)
